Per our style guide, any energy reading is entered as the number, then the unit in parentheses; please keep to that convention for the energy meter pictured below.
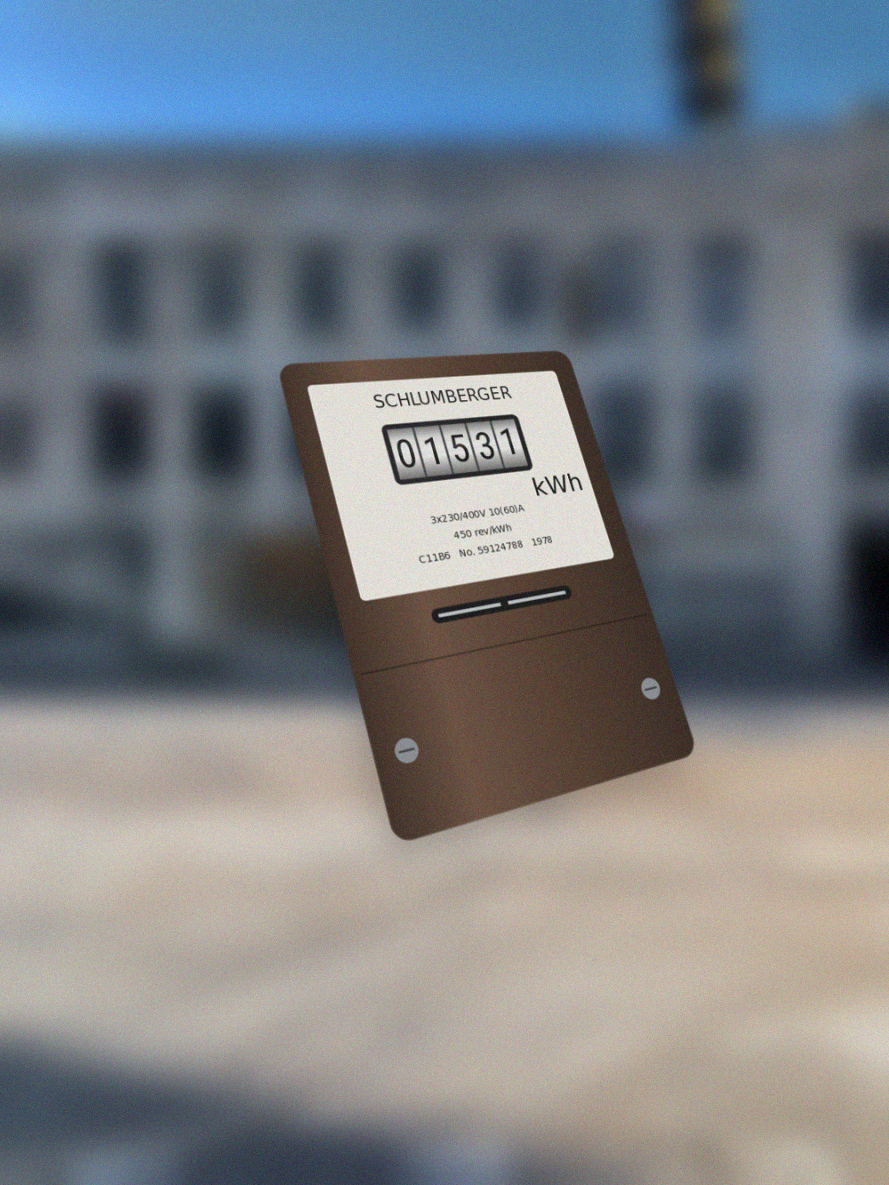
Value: 1531 (kWh)
